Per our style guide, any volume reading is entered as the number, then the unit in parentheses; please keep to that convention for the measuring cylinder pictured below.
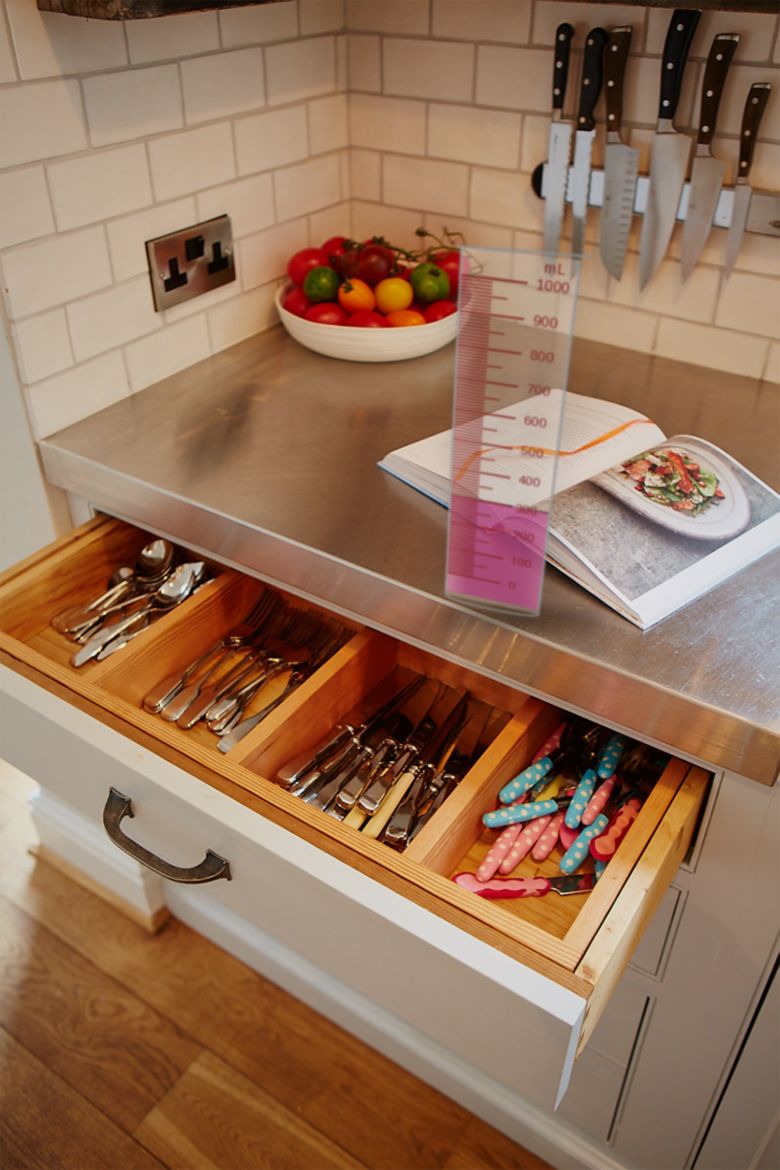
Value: 300 (mL)
